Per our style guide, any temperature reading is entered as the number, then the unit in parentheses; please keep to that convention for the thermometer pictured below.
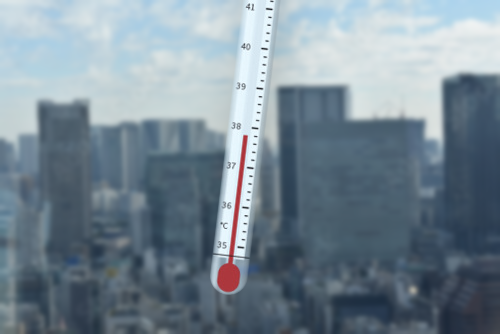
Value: 37.8 (°C)
